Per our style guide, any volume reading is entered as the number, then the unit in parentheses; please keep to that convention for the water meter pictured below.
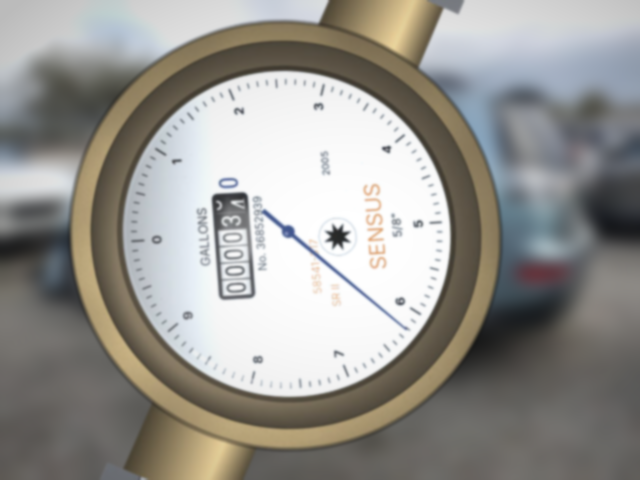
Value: 336.2 (gal)
